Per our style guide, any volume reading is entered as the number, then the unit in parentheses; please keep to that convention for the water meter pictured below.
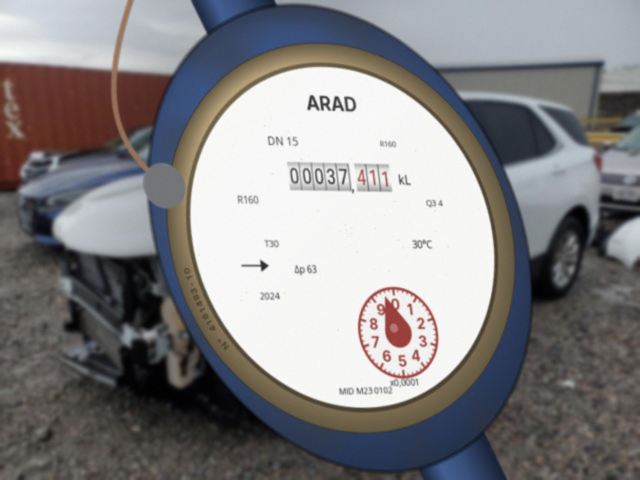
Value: 37.4109 (kL)
